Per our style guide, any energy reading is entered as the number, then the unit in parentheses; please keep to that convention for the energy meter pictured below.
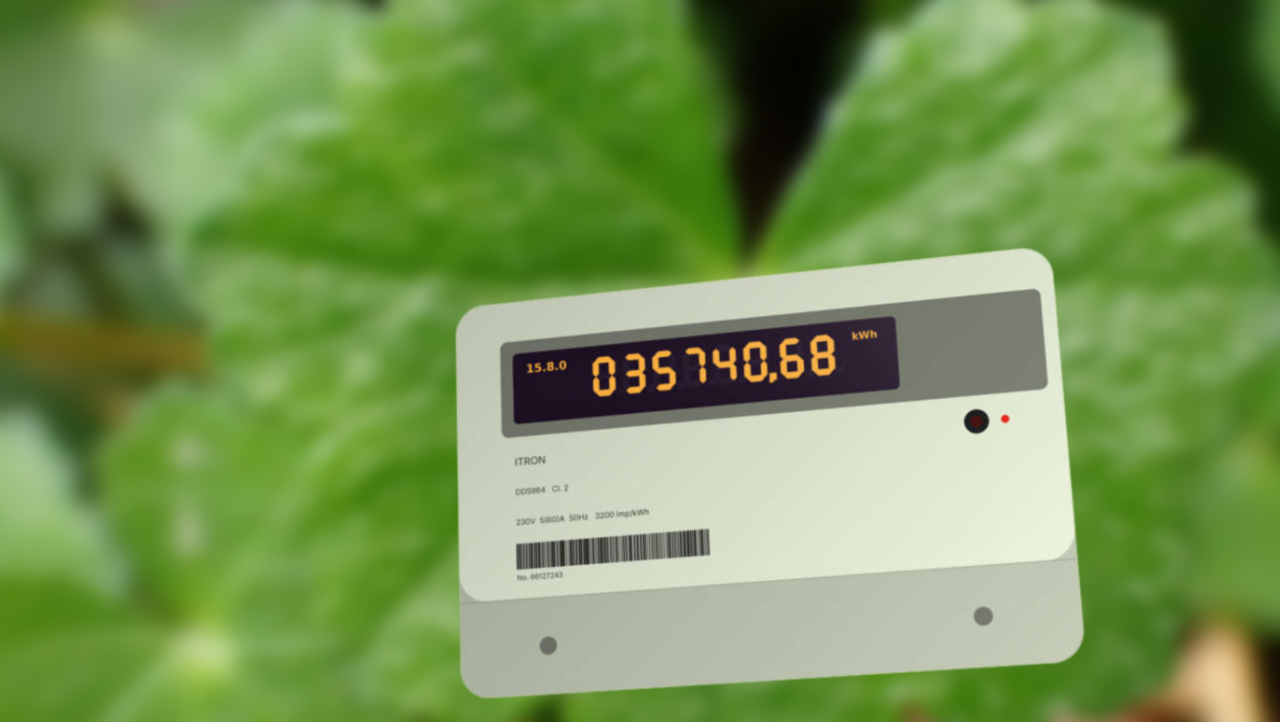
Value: 35740.68 (kWh)
